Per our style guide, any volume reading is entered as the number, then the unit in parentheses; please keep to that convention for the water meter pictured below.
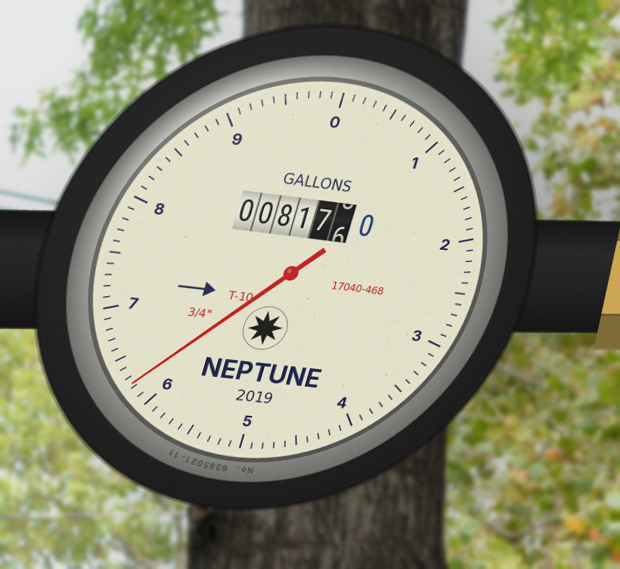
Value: 81756.2 (gal)
